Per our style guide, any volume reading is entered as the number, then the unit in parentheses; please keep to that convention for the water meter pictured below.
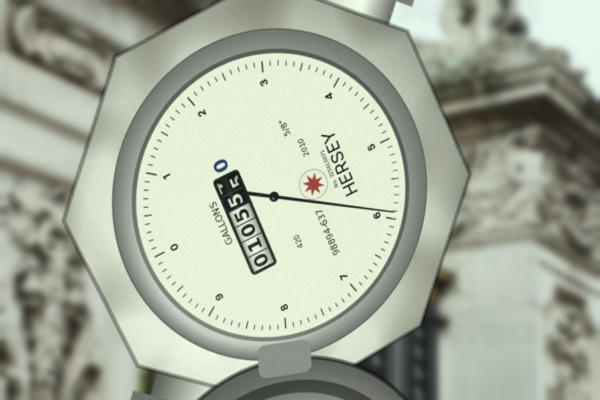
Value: 105545.9 (gal)
